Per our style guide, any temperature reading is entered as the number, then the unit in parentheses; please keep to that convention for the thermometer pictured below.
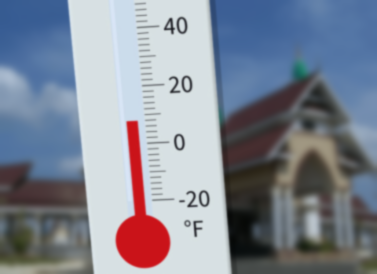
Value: 8 (°F)
